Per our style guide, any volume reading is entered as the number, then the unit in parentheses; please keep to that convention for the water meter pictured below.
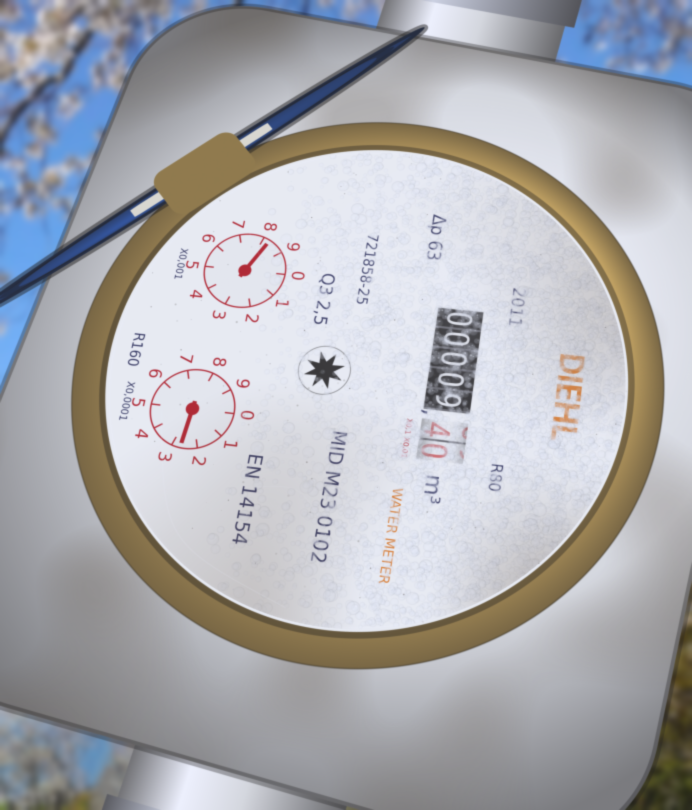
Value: 9.3982 (m³)
